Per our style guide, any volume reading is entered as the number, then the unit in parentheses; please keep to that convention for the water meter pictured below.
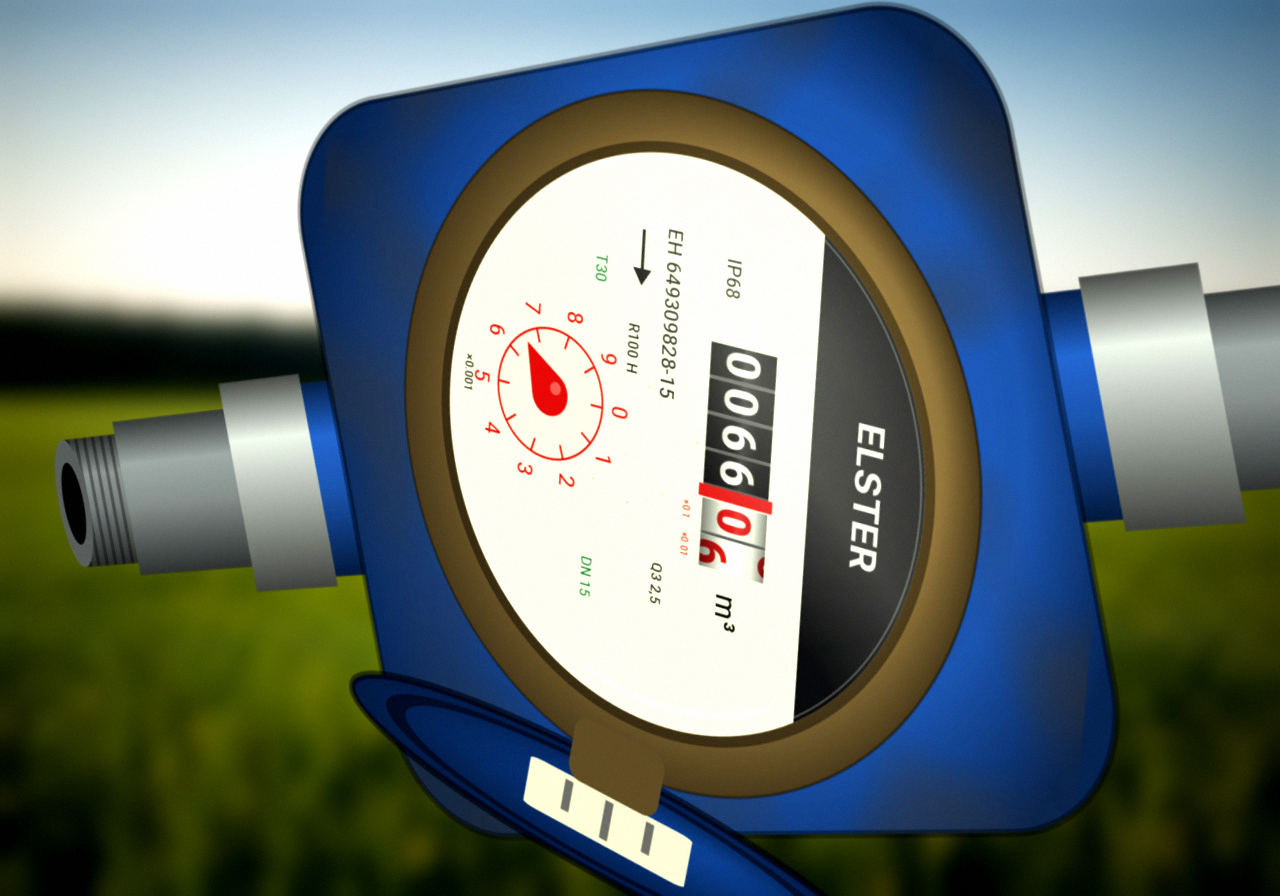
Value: 66.056 (m³)
